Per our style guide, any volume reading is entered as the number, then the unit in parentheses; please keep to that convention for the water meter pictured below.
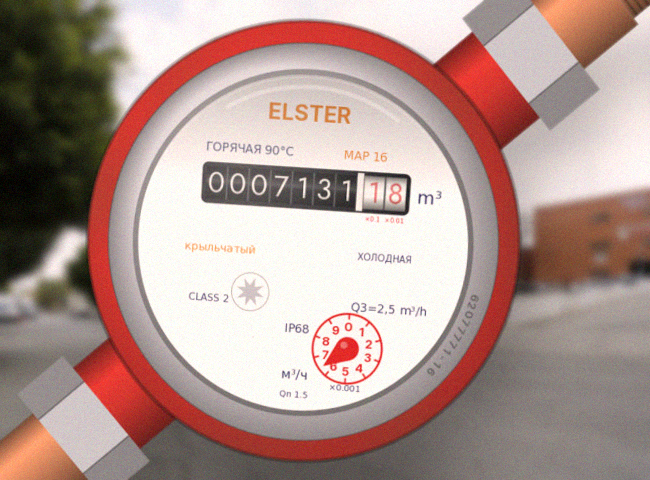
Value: 7131.186 (m³)
